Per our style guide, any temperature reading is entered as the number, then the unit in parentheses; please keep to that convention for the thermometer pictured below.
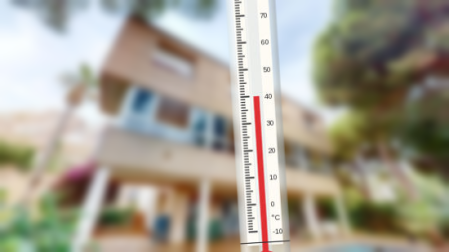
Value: 40 (°C)
